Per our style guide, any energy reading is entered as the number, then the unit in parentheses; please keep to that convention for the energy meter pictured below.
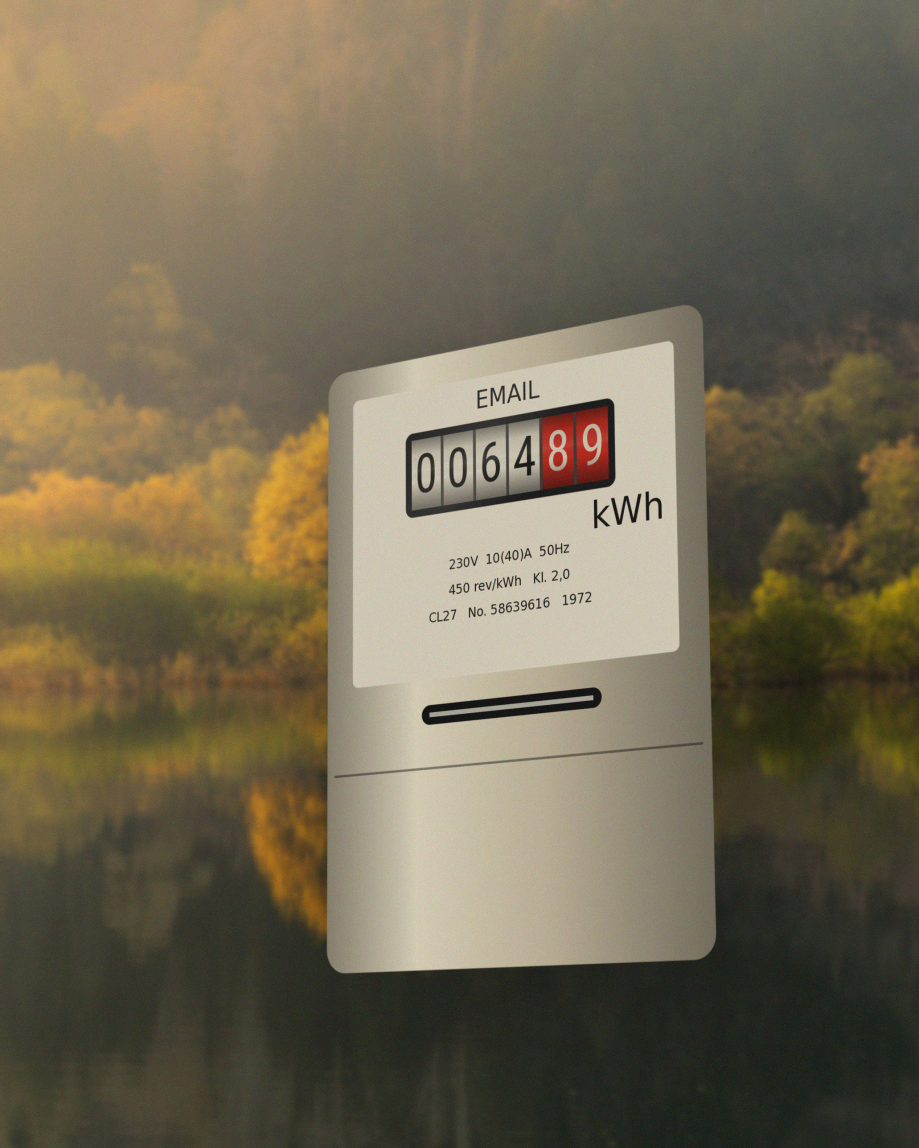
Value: 64.89 (kWh)
